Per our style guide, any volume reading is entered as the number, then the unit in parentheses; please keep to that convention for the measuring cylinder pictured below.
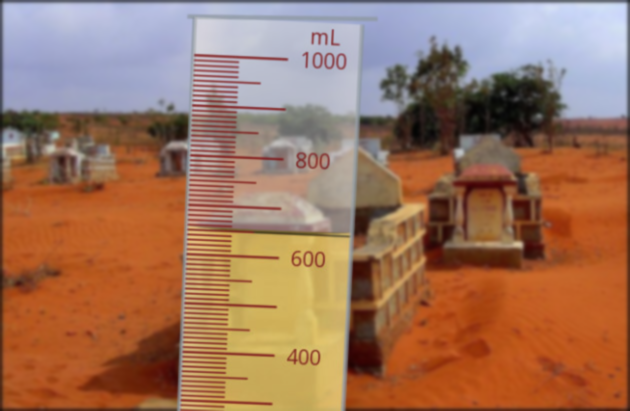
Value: 650 (mL)
